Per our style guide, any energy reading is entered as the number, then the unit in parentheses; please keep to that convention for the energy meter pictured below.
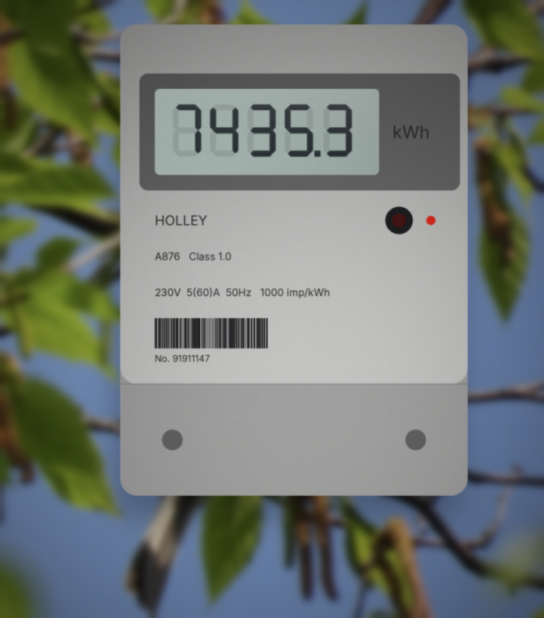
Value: 7435.3 (kWh)
